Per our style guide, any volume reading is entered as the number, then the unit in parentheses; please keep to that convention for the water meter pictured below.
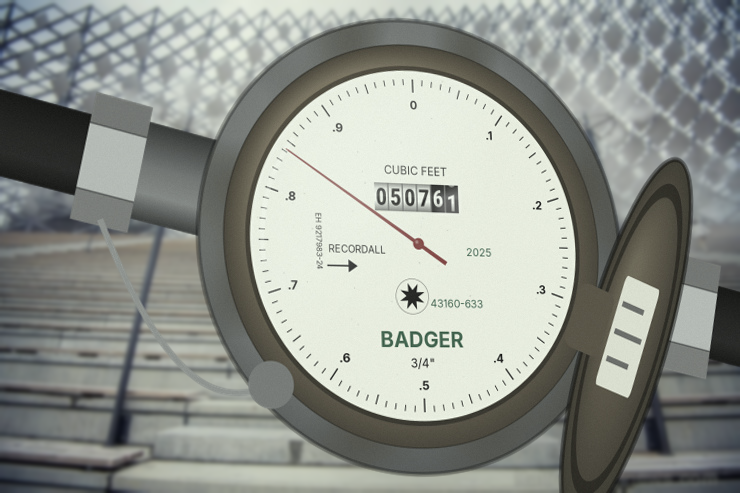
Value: 50760.84 (ft³)
